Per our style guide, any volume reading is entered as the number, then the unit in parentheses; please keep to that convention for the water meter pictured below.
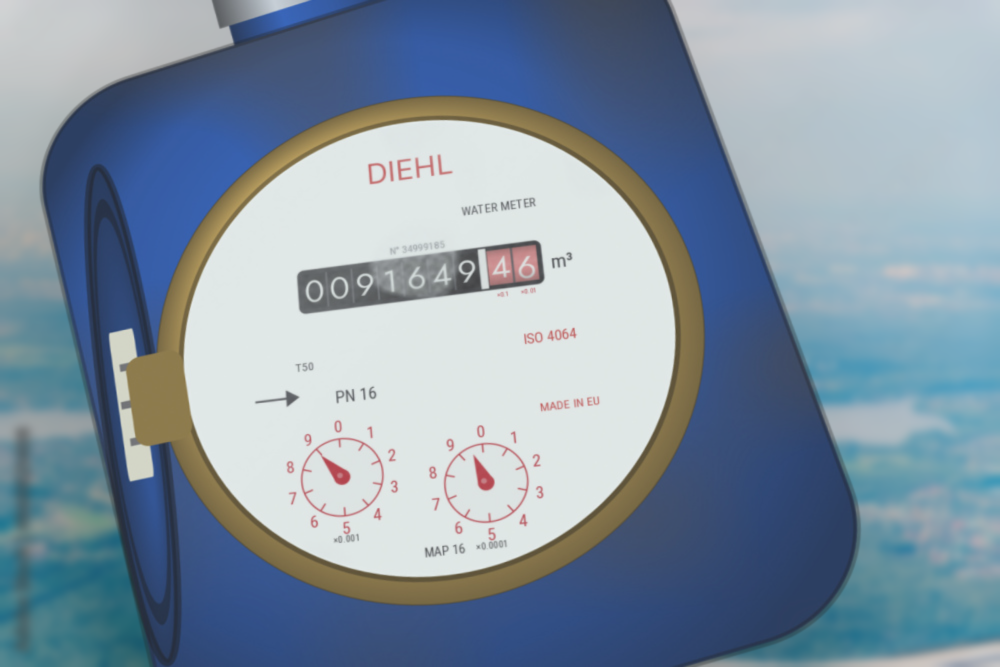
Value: 91649.4589 (m³)
